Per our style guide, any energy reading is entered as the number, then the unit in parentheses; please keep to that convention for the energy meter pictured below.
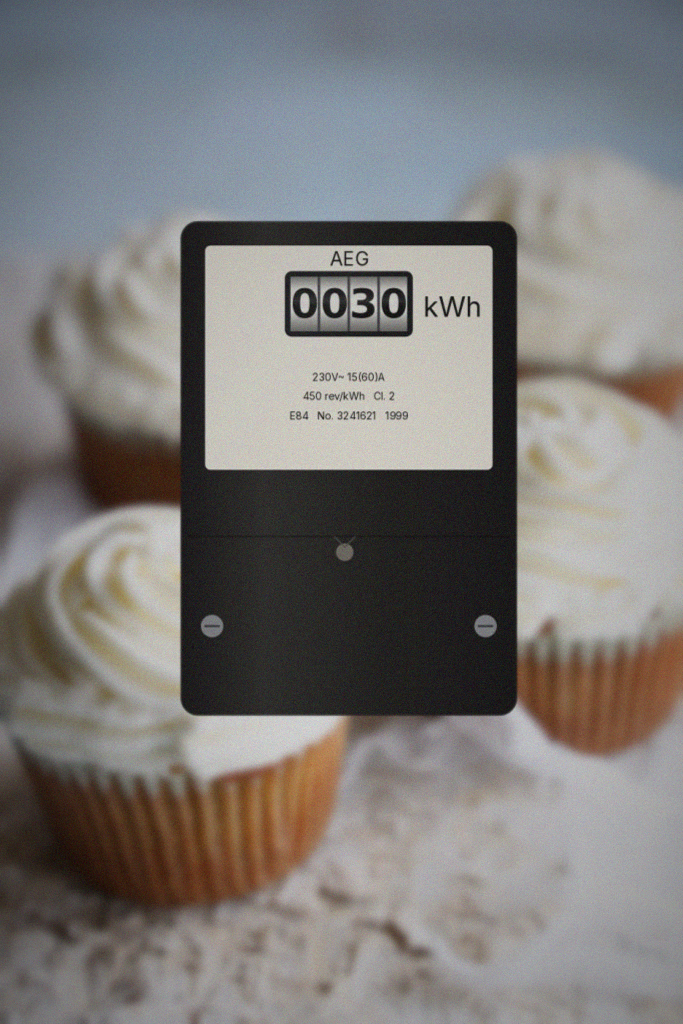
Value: 30 (kWh)
